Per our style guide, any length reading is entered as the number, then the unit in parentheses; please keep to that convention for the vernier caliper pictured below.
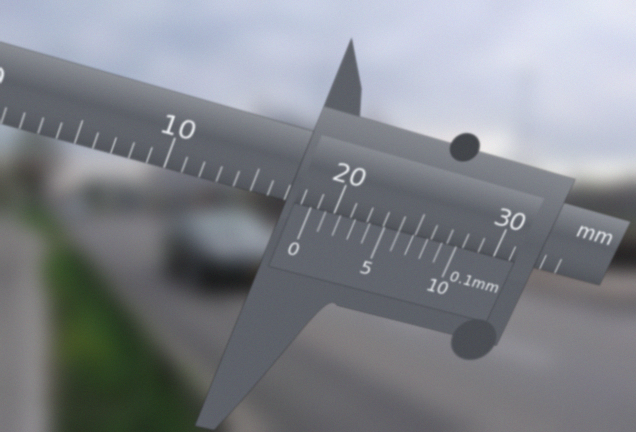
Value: 18.6 (mm)
